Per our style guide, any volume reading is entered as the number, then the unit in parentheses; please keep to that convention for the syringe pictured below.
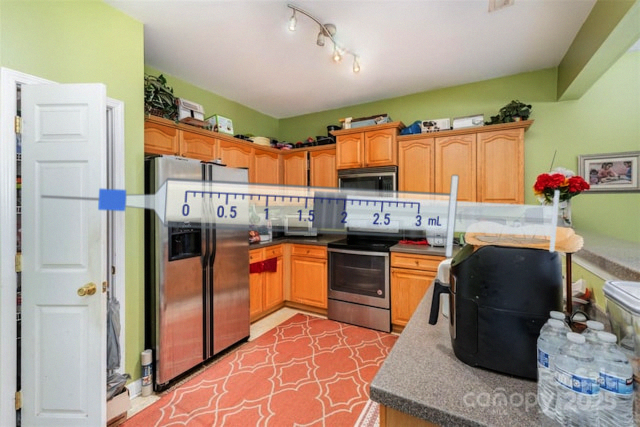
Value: 1.6 (mL)
